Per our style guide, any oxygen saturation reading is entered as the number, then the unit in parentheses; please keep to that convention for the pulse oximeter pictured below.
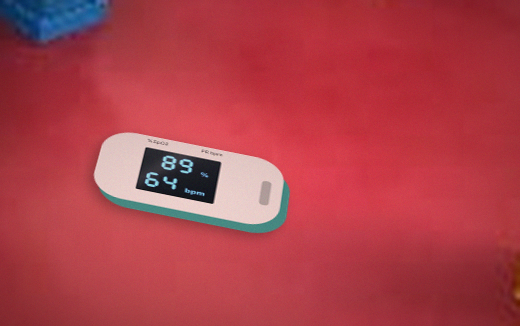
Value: 89 (%)
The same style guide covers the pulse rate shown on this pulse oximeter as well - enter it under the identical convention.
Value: 64 (bpm)
